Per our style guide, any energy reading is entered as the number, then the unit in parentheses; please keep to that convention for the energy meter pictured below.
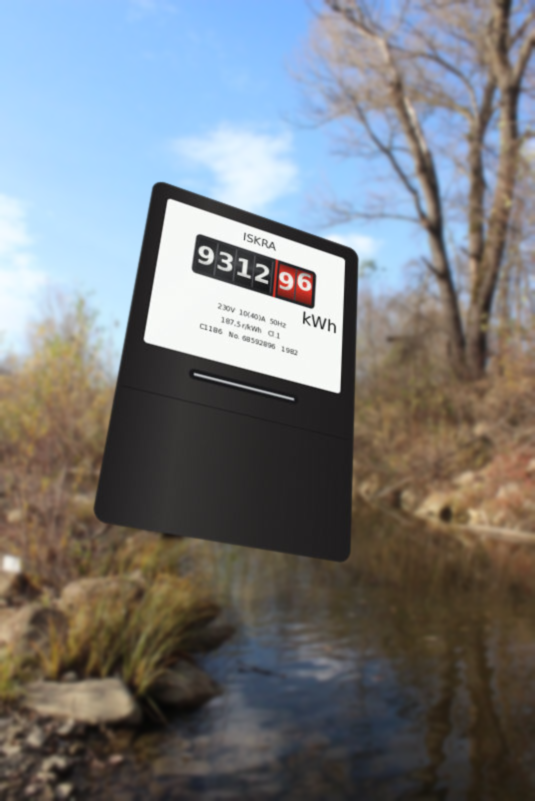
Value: 9312.96 (kWh)
